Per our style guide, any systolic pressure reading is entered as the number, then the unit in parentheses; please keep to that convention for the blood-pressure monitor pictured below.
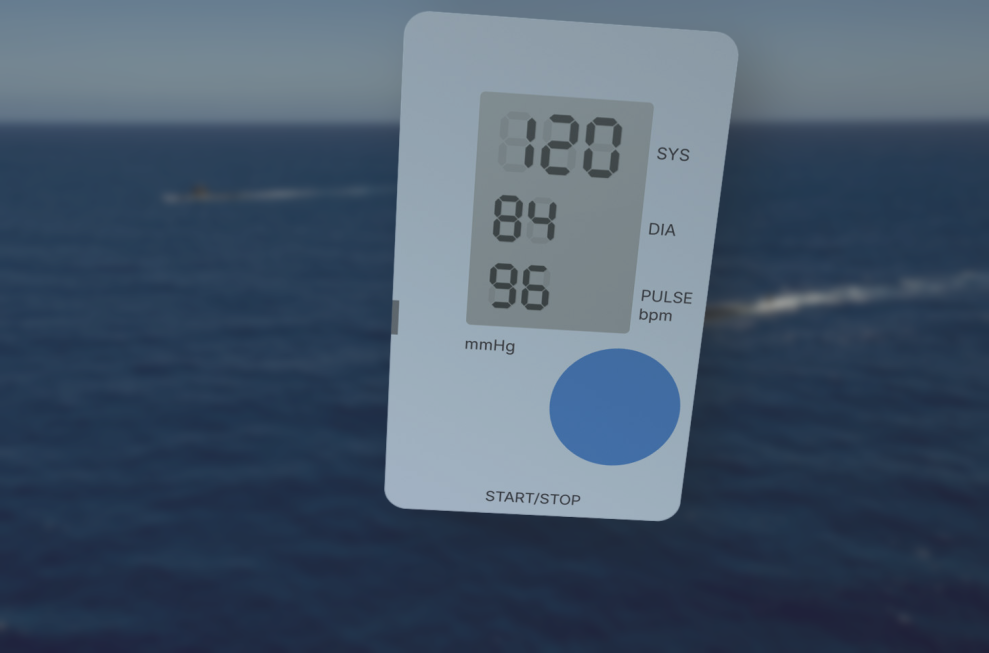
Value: 120 (mmHg)
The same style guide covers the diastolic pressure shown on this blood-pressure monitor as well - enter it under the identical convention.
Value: 84 (mmHg)
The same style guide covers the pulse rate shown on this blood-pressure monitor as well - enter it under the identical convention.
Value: 96 (bpm)
